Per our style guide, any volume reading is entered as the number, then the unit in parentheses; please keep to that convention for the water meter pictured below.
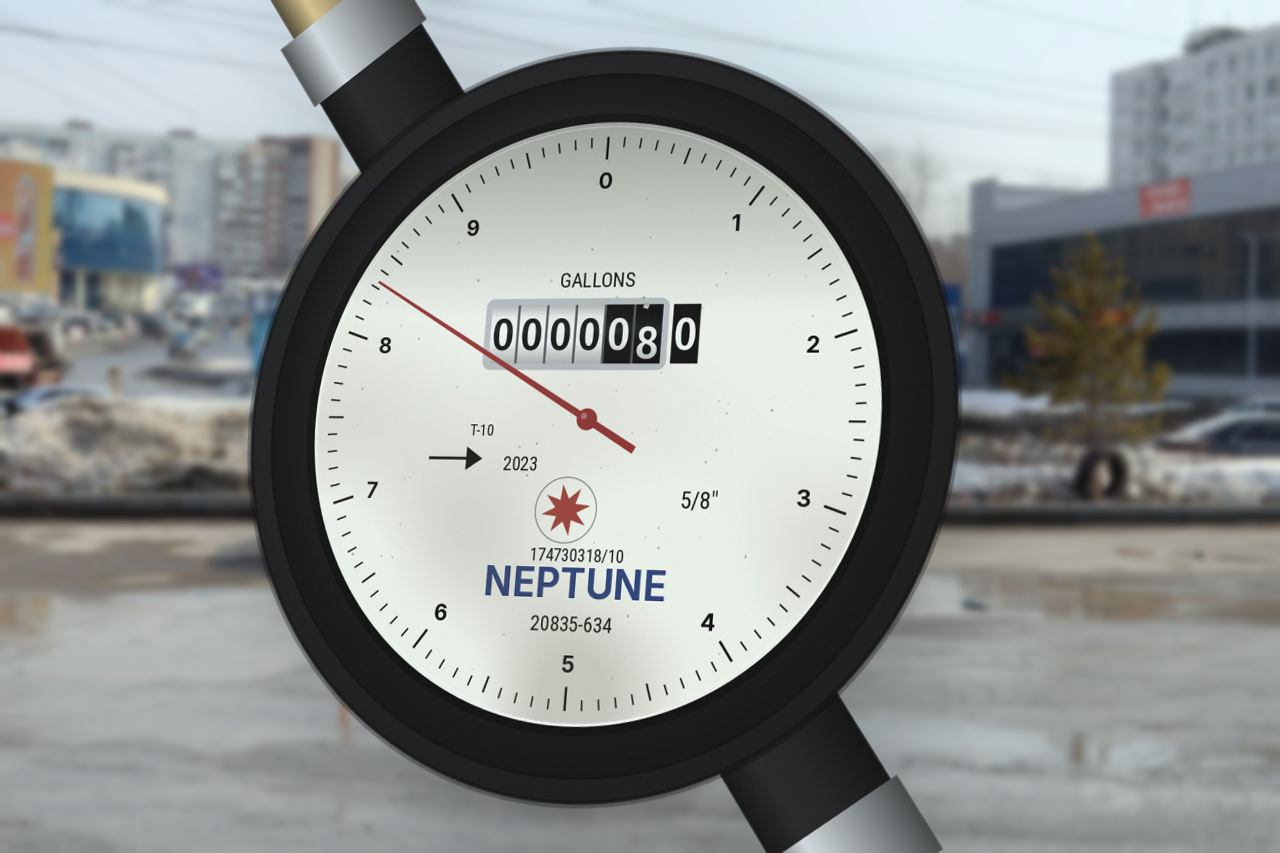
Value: 78.3 (gal)
